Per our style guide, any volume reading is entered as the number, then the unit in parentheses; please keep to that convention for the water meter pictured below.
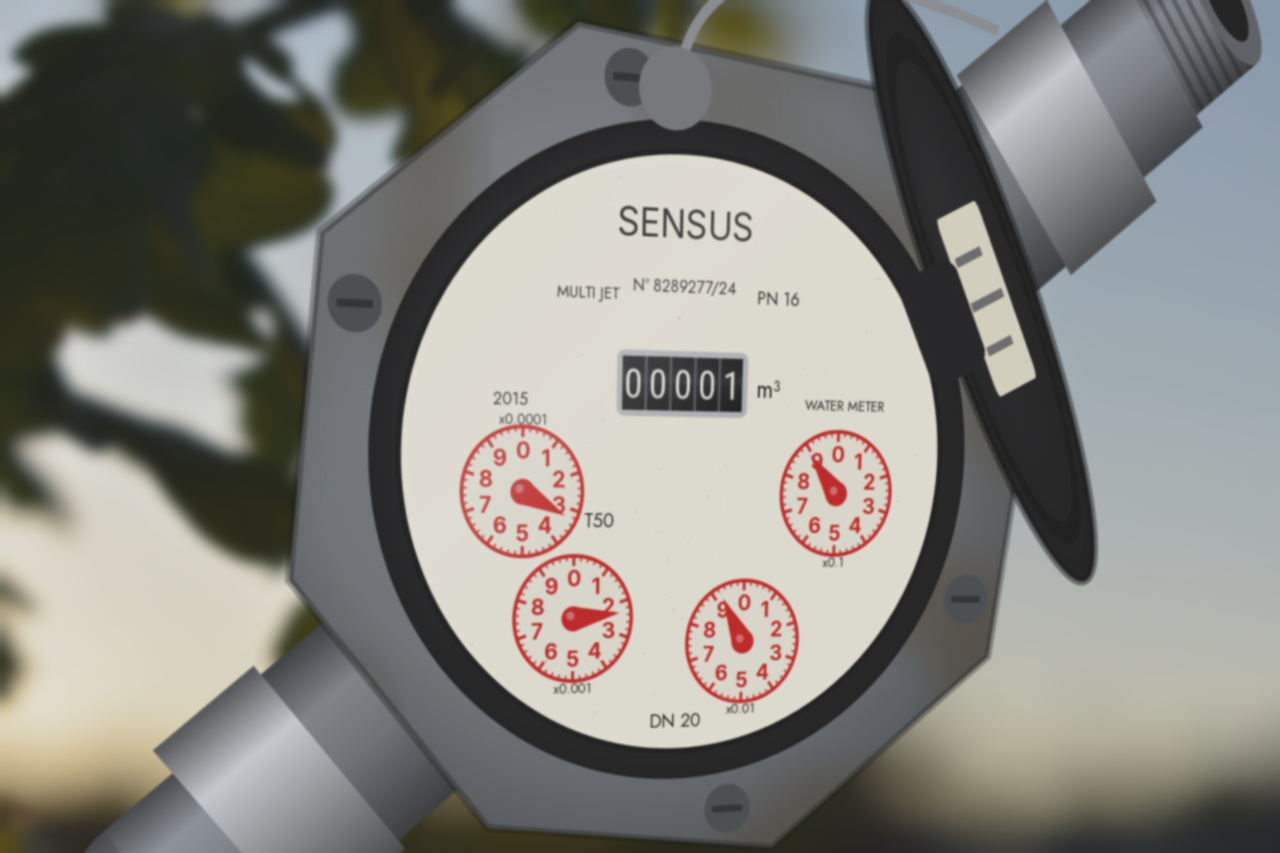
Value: 1.8923 (m³)
